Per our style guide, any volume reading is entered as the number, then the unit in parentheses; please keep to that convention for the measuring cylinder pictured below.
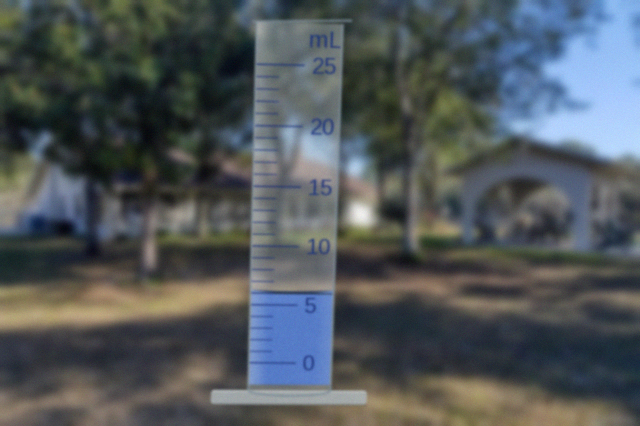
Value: 6 (mL)
